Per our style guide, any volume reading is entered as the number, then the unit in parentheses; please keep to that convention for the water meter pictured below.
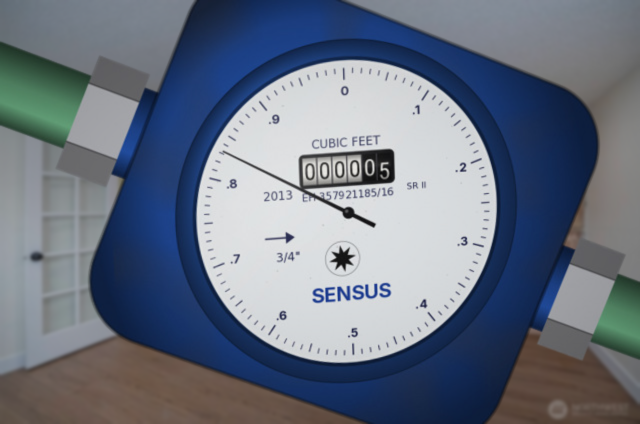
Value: 4.83 (ft³)
